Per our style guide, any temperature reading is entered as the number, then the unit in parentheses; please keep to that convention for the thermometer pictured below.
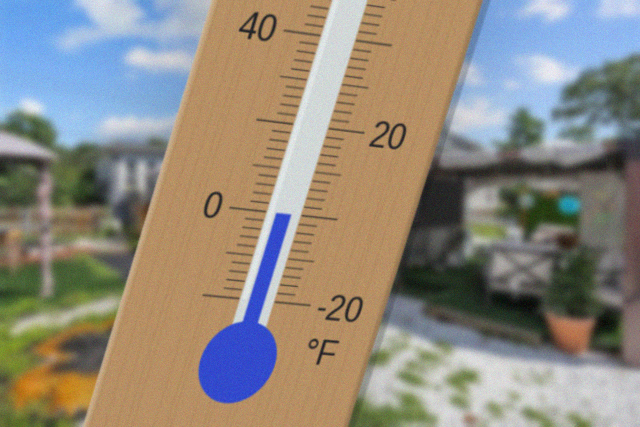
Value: 0 (°F)
